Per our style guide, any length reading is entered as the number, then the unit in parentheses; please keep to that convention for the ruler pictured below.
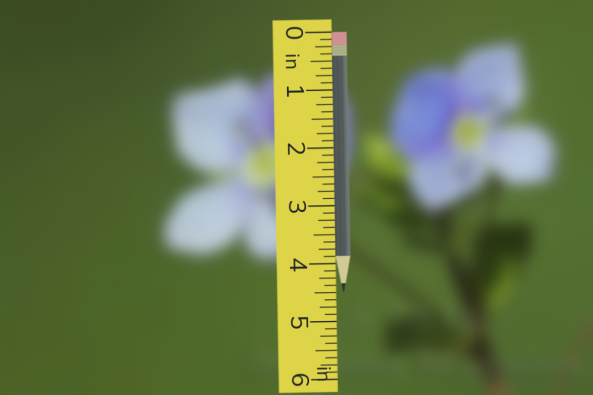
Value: 4.5 (in)
